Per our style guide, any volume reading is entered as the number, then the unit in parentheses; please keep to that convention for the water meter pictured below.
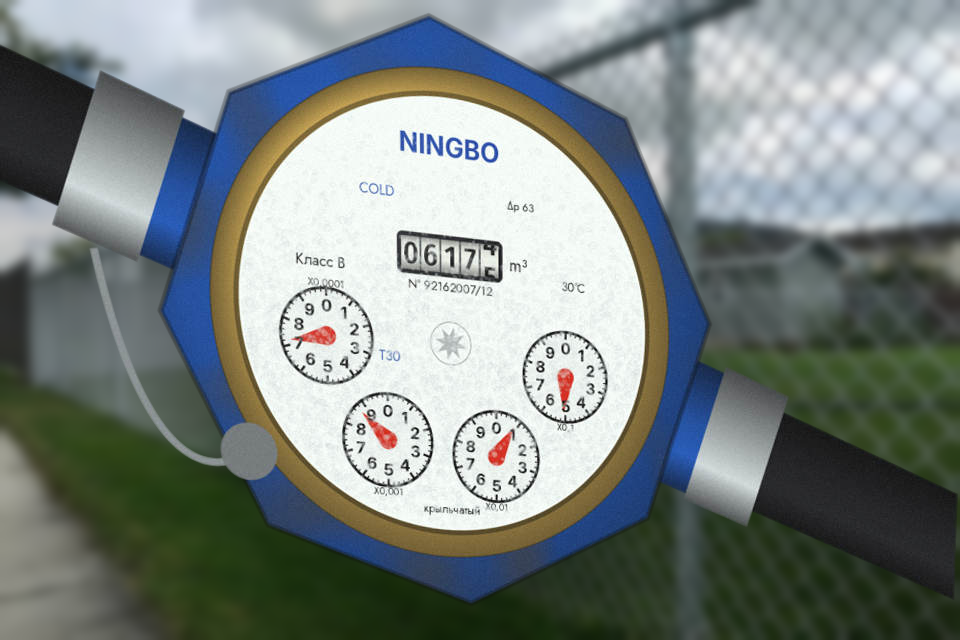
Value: 6174.5087 (m³)
